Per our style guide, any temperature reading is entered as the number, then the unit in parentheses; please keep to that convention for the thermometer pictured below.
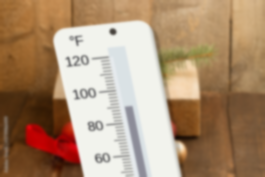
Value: 90 (°F)
